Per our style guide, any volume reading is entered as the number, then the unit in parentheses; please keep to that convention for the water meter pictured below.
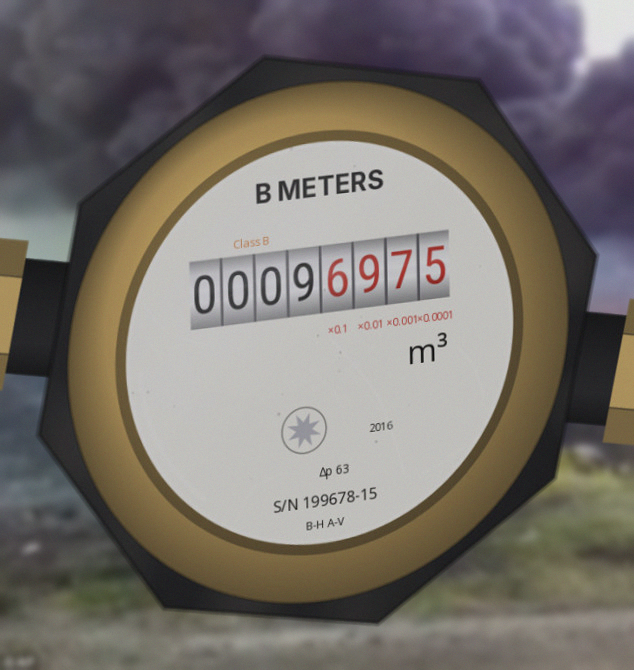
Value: 9.6975 (m³)
